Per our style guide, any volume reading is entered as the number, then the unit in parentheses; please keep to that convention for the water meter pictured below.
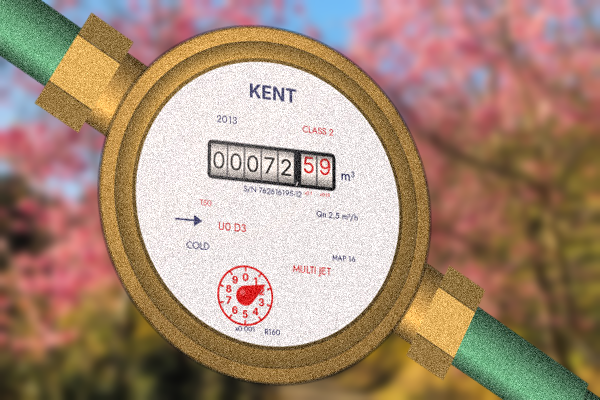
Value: 72.591 (m³)
